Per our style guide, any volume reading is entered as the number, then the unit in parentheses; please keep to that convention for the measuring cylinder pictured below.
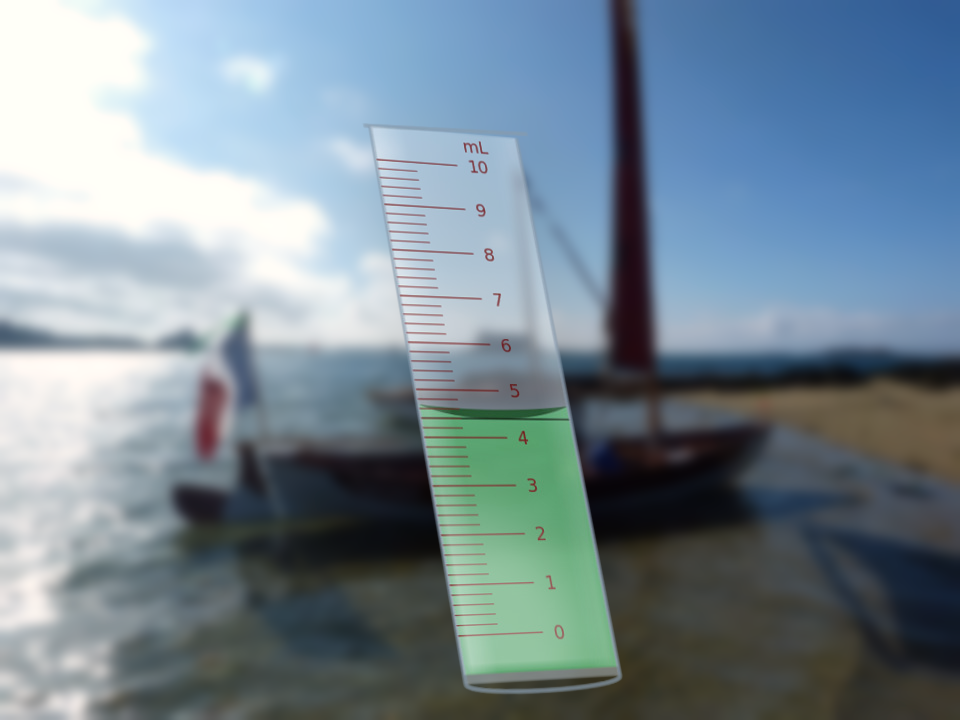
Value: 4.4 (mL)
